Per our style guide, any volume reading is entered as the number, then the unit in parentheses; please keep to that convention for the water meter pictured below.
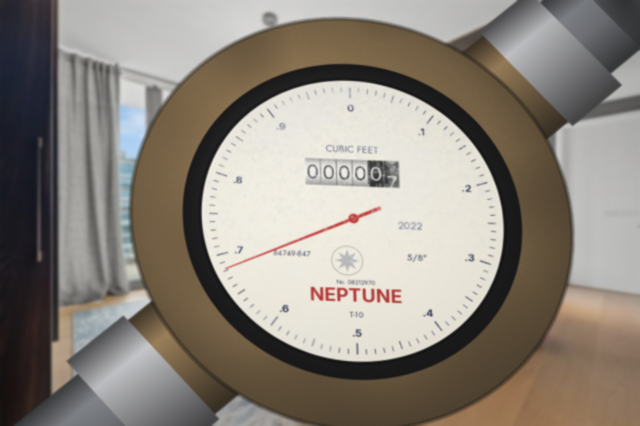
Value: 6.68 (ft³)
